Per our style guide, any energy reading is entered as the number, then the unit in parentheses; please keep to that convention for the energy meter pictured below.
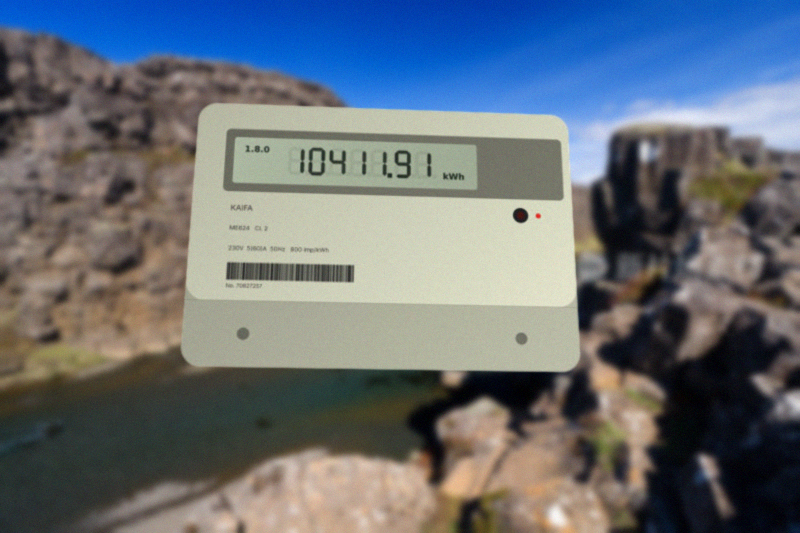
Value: 10411.91 (kWh)
